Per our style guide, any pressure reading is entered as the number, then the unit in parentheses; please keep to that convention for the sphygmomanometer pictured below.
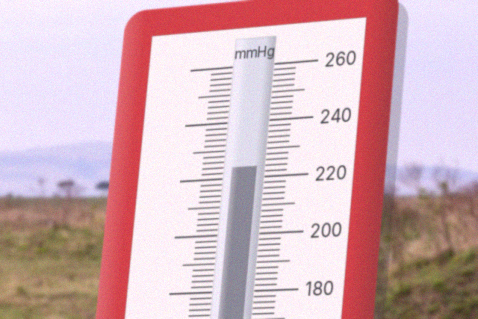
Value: 224 (mmHg)
